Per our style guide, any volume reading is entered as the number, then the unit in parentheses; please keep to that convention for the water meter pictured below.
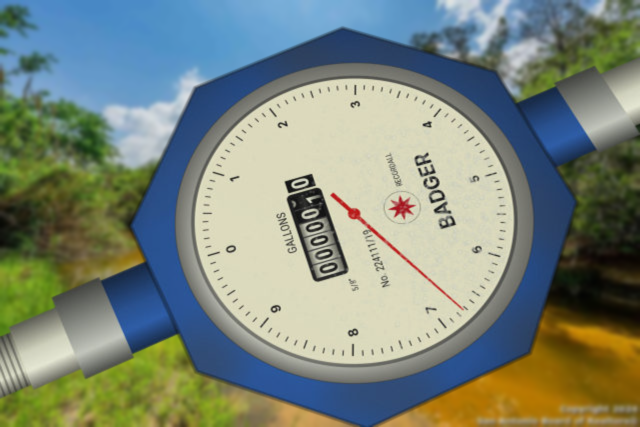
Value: 6.7 (gal)
